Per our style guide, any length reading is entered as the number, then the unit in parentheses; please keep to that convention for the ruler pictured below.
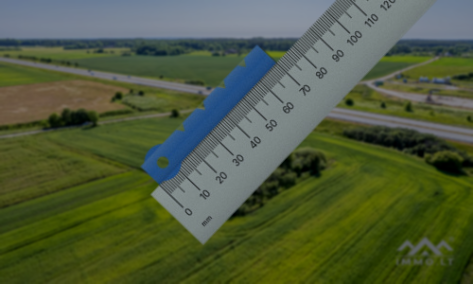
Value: 70 (mm)
